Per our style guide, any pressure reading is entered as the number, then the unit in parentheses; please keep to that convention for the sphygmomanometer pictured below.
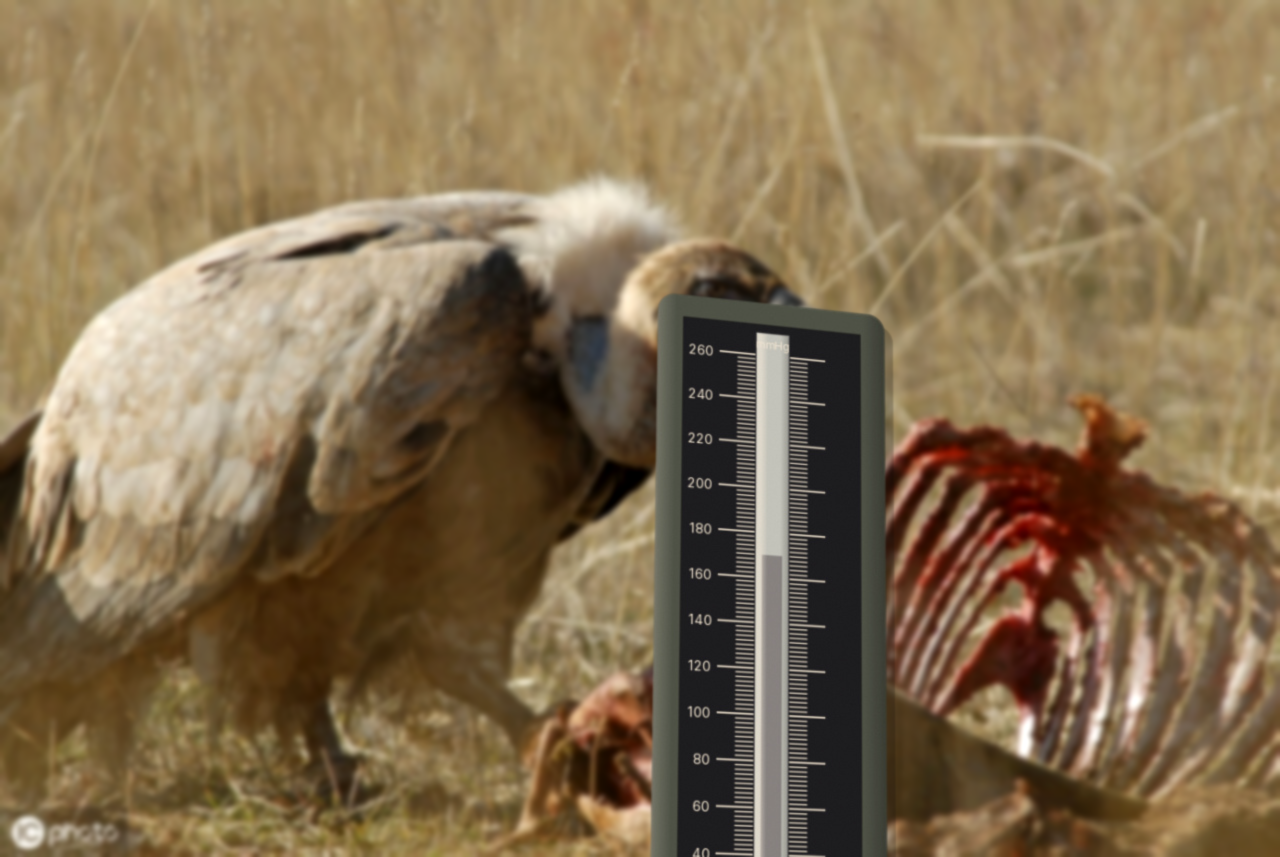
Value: 170 (mmHg)
